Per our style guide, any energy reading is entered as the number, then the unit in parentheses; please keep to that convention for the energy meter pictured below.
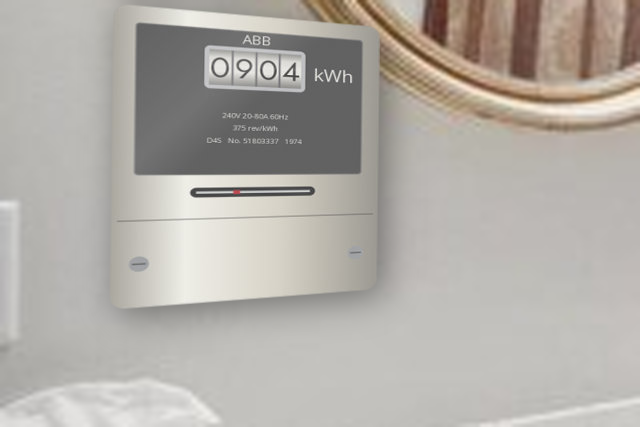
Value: 904 (kWh)
